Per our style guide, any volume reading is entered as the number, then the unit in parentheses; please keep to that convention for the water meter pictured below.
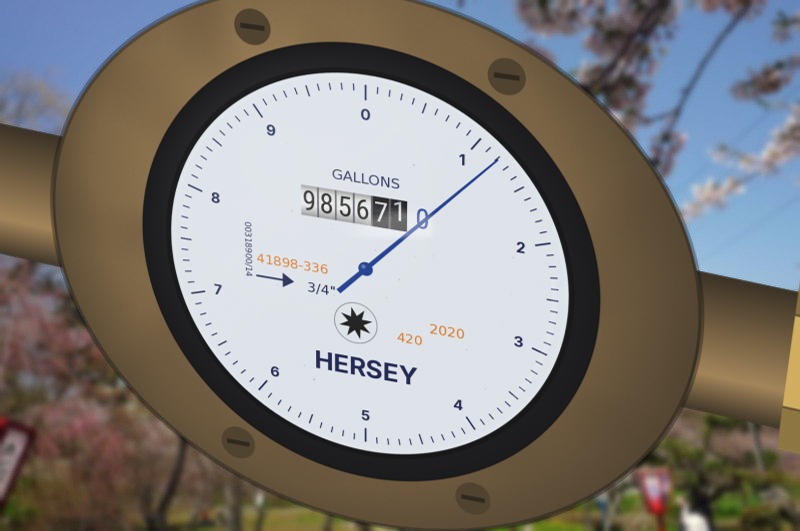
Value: 9856711.2 (gal)
